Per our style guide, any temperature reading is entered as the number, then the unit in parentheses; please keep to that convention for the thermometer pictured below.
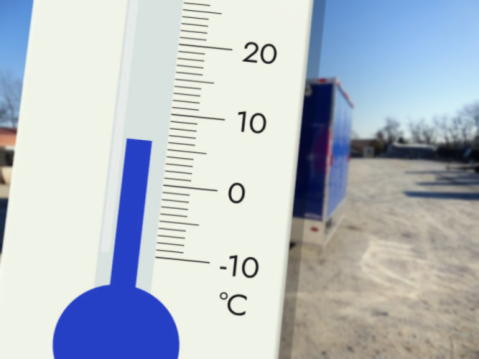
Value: 6 (°C)
